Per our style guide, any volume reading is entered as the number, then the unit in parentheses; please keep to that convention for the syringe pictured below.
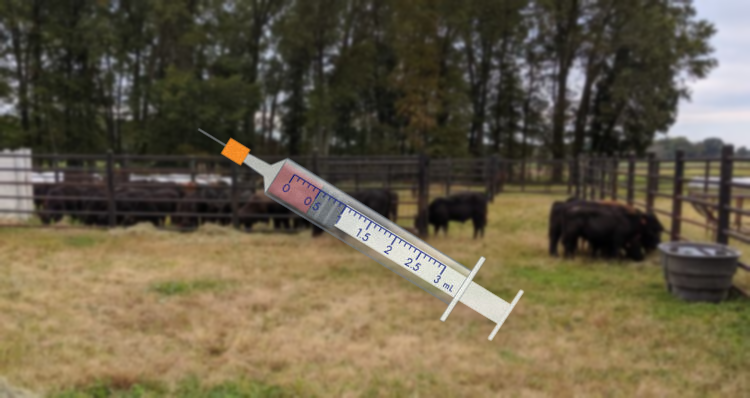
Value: 0.5 (mL)
